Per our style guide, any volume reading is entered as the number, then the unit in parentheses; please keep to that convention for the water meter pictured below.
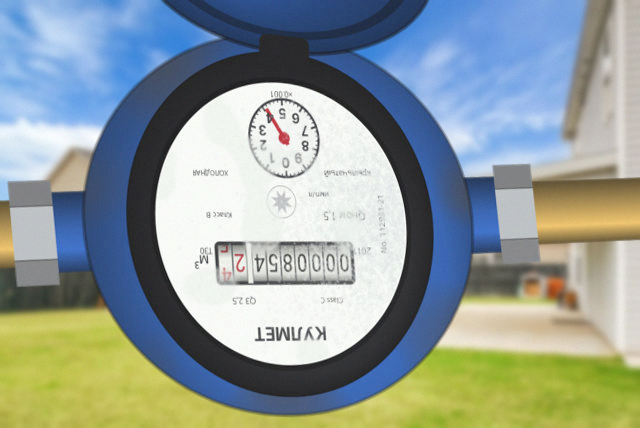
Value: 854.244 (m³)
